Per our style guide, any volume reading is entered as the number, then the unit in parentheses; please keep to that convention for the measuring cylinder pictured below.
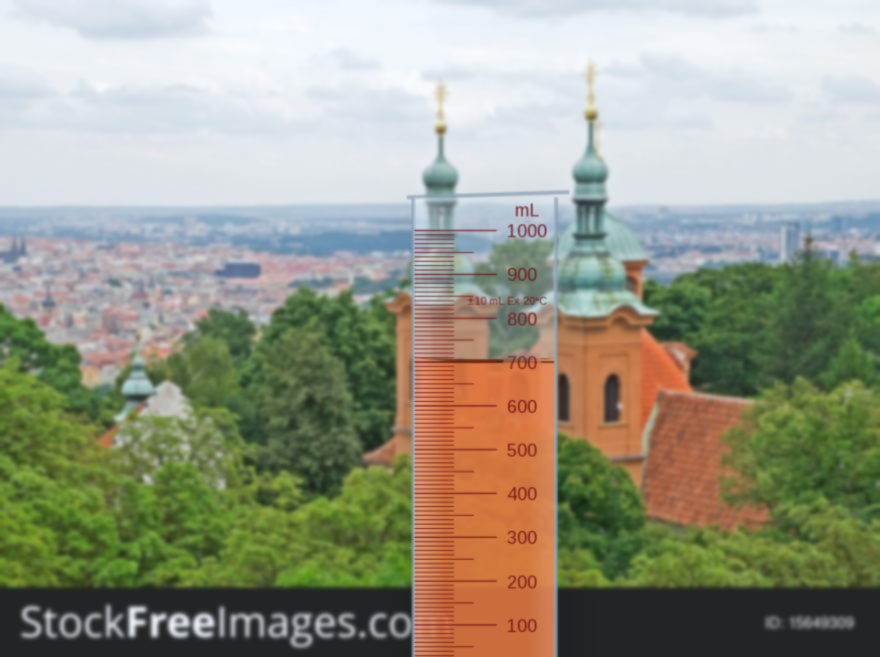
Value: 700 (mL)
